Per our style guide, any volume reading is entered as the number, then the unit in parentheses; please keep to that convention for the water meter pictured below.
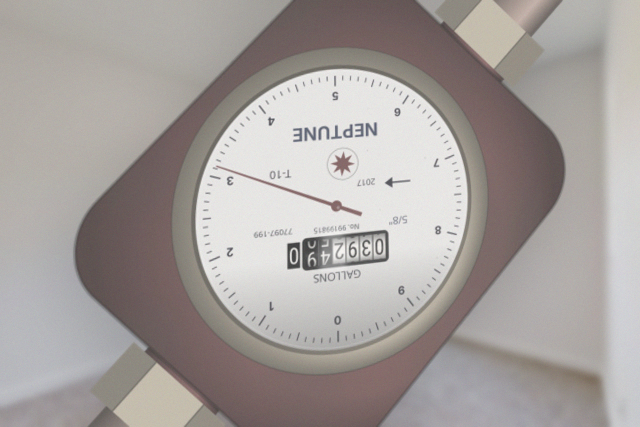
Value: 392493.1 (gal)
